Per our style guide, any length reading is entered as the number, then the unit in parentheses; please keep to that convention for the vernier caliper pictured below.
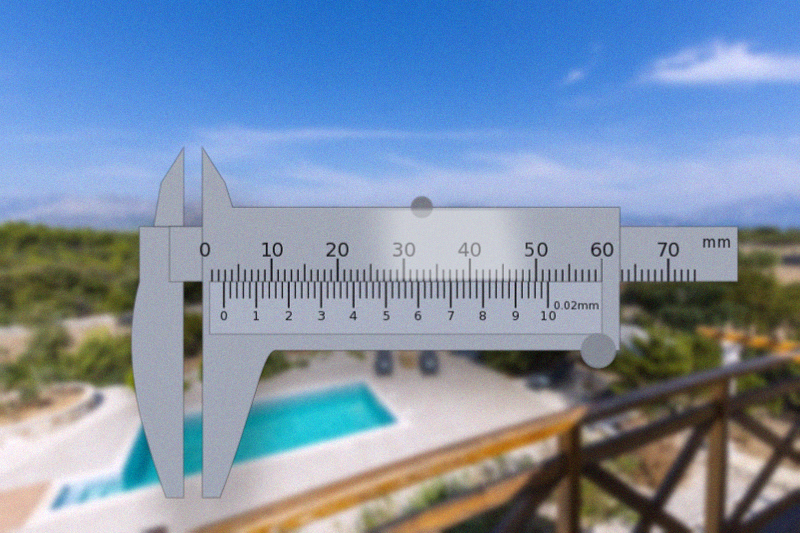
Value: 2.8 (mm)
